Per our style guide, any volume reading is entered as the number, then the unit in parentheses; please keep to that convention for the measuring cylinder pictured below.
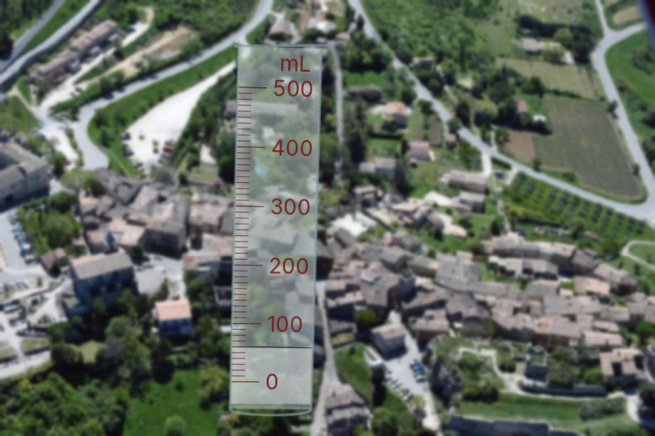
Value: 60 (mL)
